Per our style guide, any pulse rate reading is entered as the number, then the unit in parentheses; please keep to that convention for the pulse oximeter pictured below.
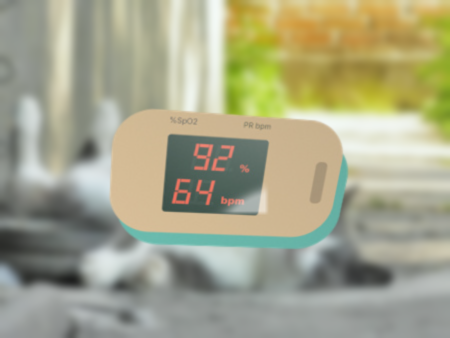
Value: 64 (bpm)
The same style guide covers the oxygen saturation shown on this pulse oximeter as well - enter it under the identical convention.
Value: 92 (%)
